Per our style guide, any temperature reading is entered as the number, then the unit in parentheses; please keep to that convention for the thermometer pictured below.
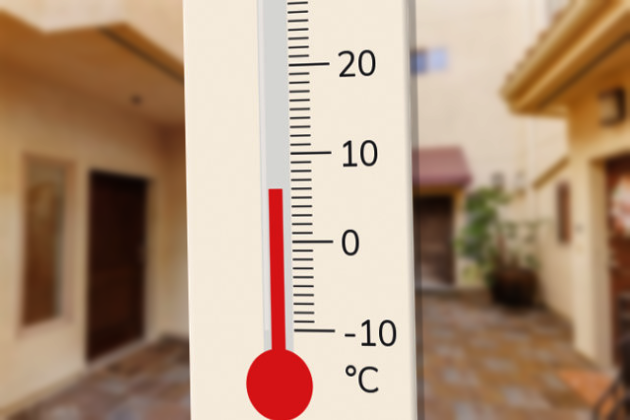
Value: 6 (°C)
